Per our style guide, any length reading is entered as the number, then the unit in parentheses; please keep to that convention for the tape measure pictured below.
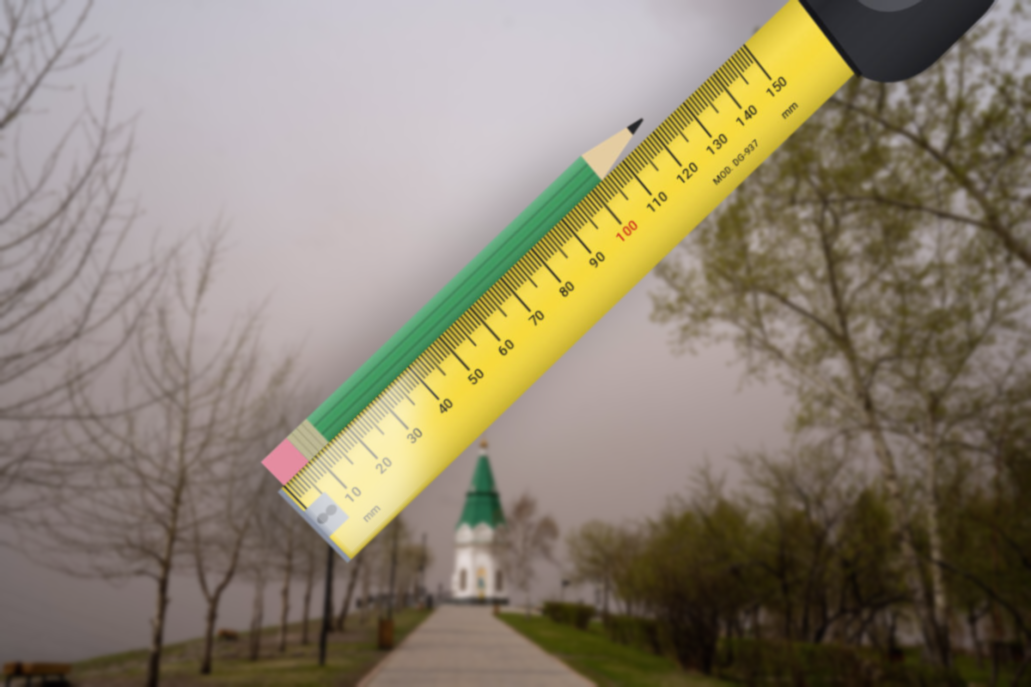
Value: 120 (mm)
